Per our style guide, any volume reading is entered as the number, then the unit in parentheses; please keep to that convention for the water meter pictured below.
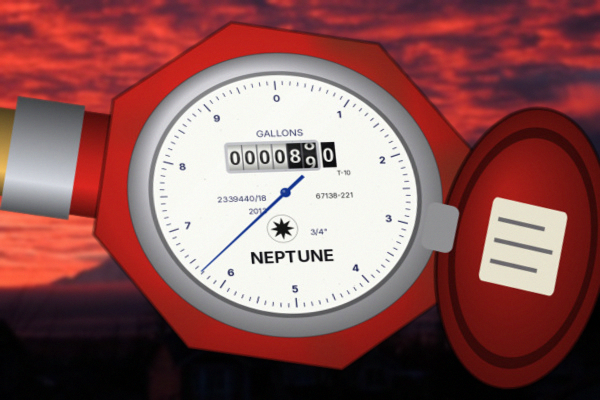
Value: 886.3 (gal)
